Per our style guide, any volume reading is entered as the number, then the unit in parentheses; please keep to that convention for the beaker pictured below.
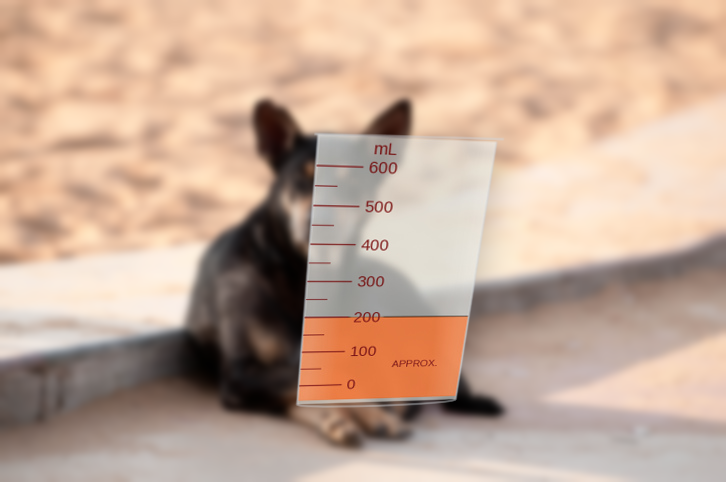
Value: 200 (mL)
